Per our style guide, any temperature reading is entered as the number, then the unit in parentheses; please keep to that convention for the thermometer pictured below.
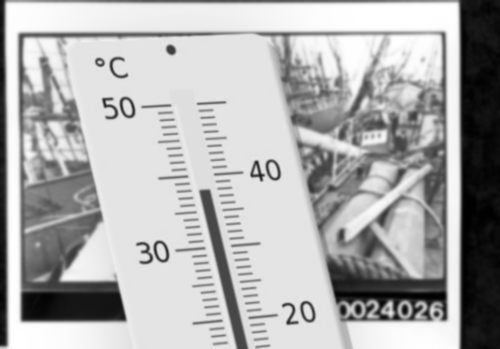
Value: 38 (°C)
